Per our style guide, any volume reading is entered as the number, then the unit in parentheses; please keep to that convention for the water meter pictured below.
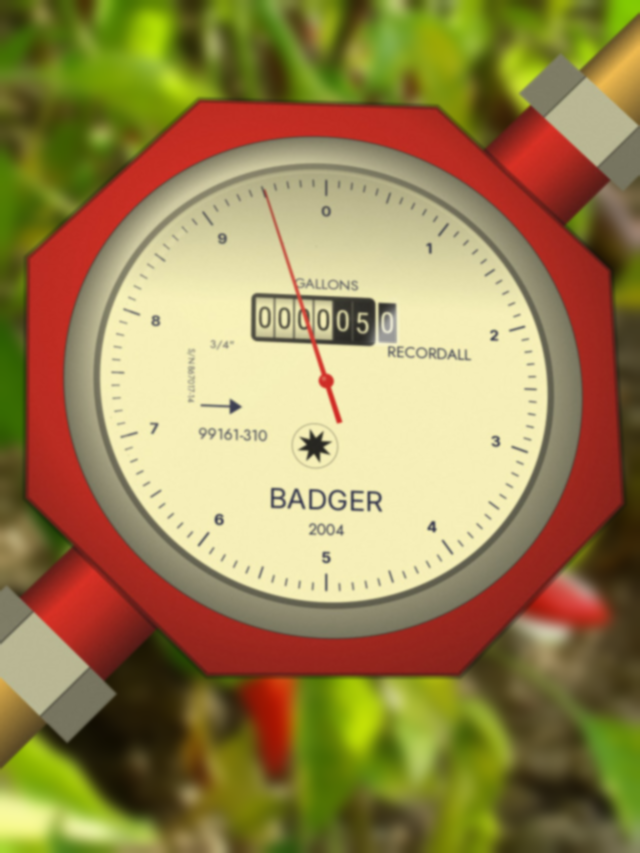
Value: 49.5 (gal)
